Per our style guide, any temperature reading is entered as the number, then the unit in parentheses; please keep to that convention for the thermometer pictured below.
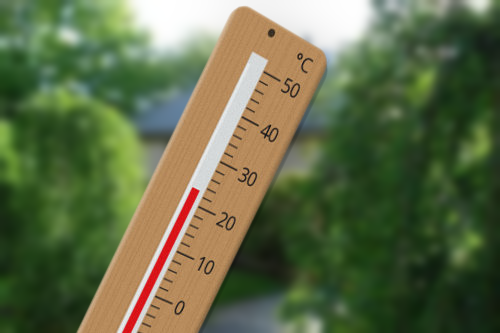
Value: 23 (°C)
